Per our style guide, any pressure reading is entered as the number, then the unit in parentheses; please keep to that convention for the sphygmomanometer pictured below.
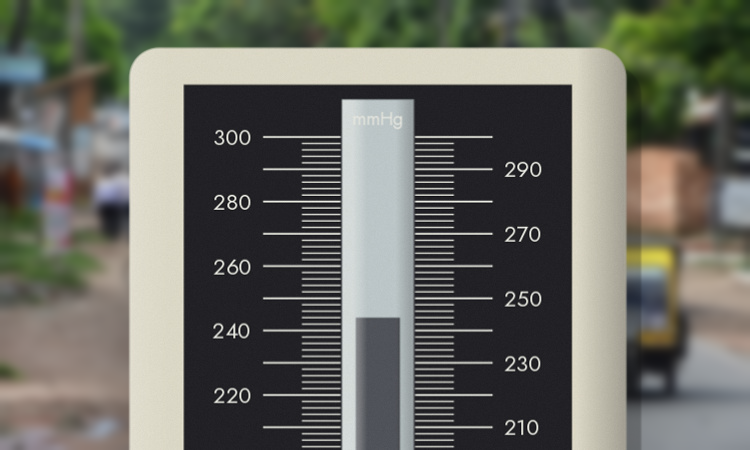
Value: 244 (mmHg)
